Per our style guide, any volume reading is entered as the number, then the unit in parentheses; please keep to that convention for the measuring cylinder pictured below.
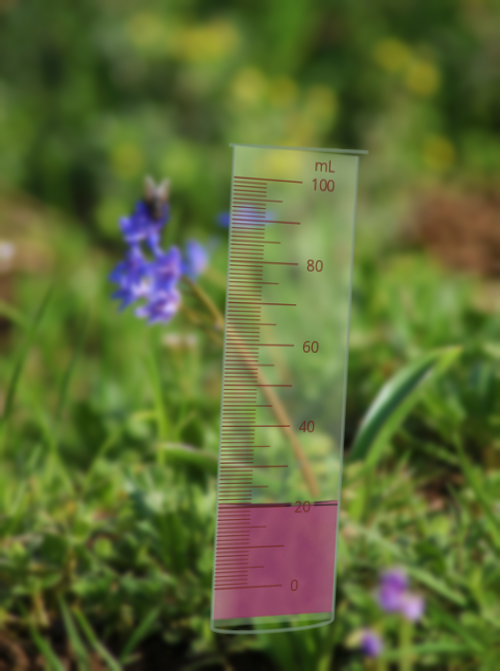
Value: 20 (mL)
